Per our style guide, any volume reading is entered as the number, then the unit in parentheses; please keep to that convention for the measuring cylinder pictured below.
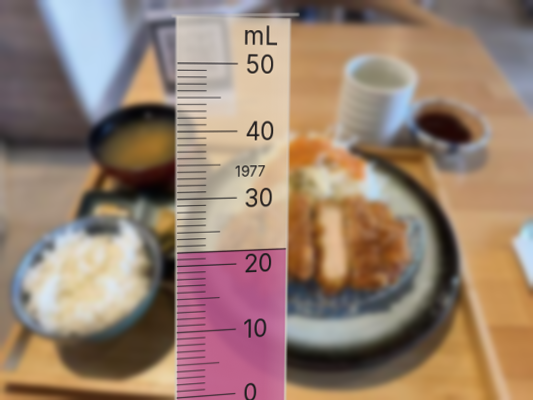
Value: 22 (mL)
